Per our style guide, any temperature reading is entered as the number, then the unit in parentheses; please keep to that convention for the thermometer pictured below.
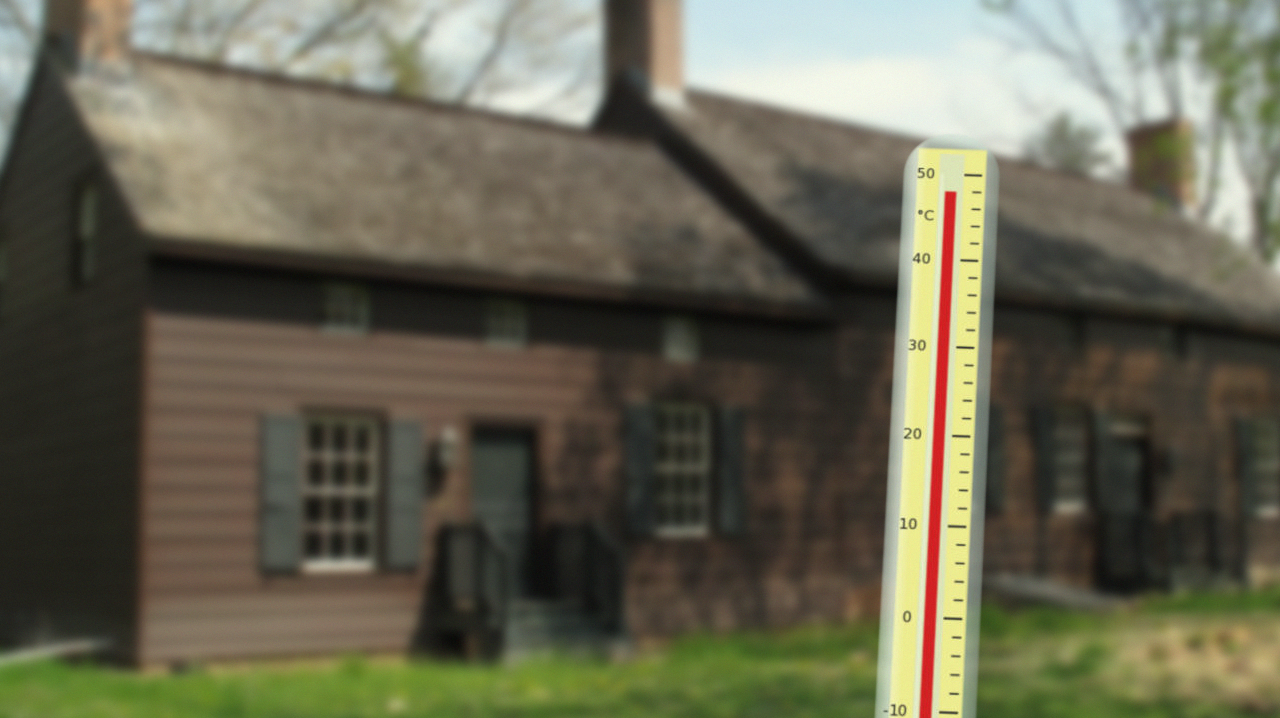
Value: 48 (°C)
